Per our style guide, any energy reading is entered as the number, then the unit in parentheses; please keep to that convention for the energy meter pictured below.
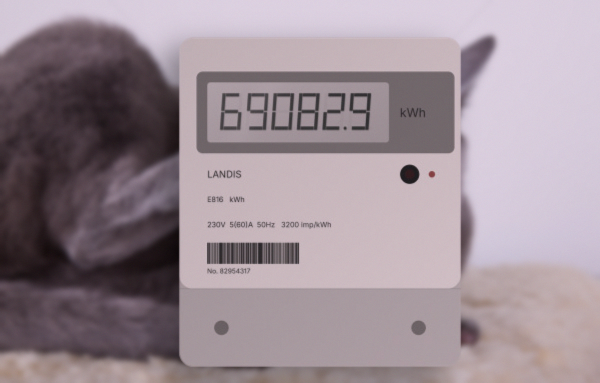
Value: 69082.9 (kWh)
